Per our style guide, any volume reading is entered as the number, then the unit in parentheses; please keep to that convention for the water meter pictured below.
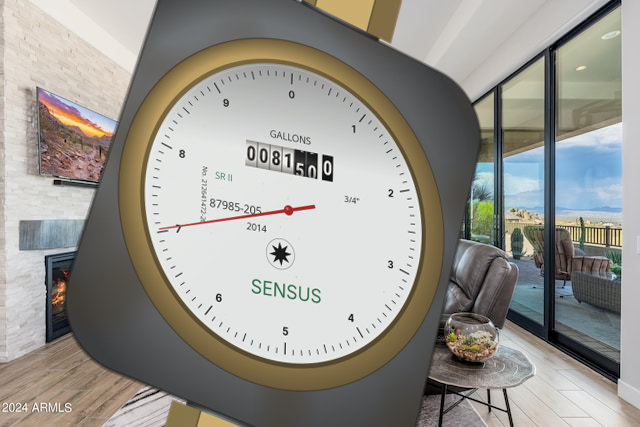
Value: 81497.0 (gal)
